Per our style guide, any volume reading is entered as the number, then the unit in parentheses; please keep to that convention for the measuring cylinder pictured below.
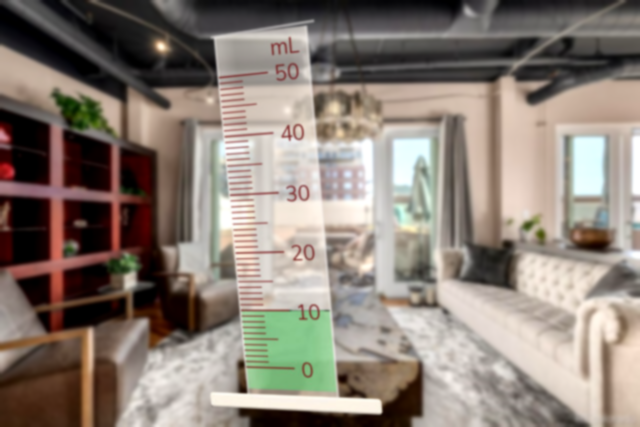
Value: 10 (mL)
